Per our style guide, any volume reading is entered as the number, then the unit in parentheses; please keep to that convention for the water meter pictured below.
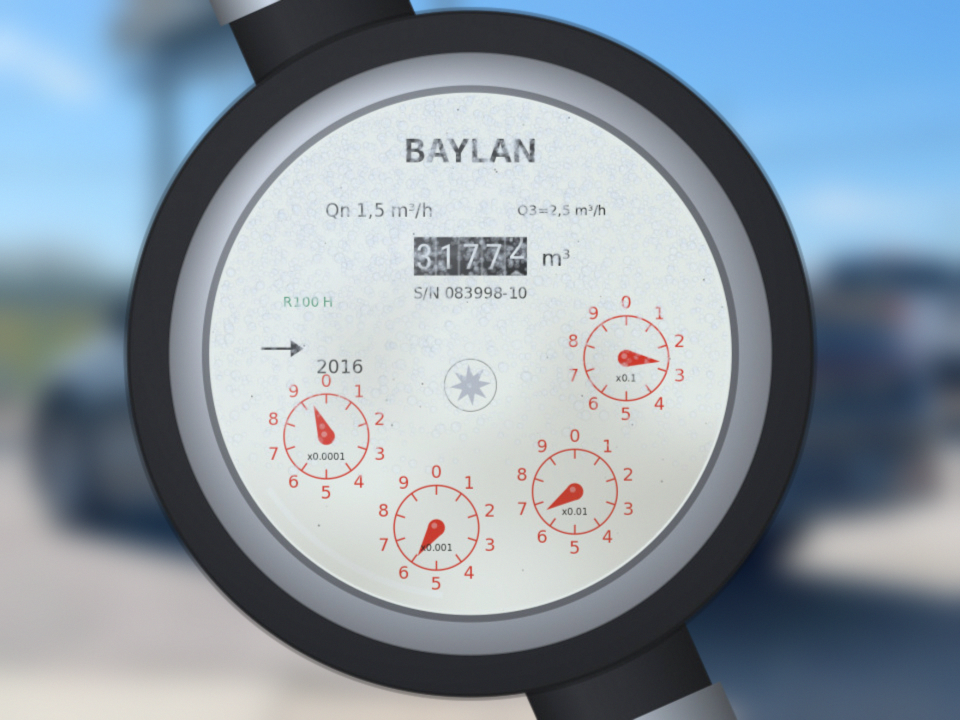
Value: 31772.2659 (m³)
